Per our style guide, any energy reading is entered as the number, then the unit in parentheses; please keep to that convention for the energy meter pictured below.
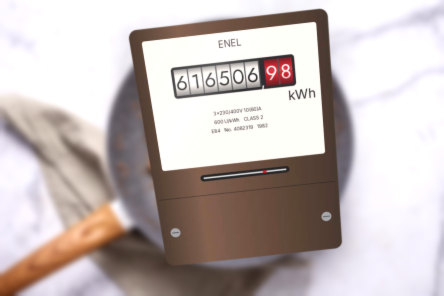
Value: 616506.98 (kWh)
